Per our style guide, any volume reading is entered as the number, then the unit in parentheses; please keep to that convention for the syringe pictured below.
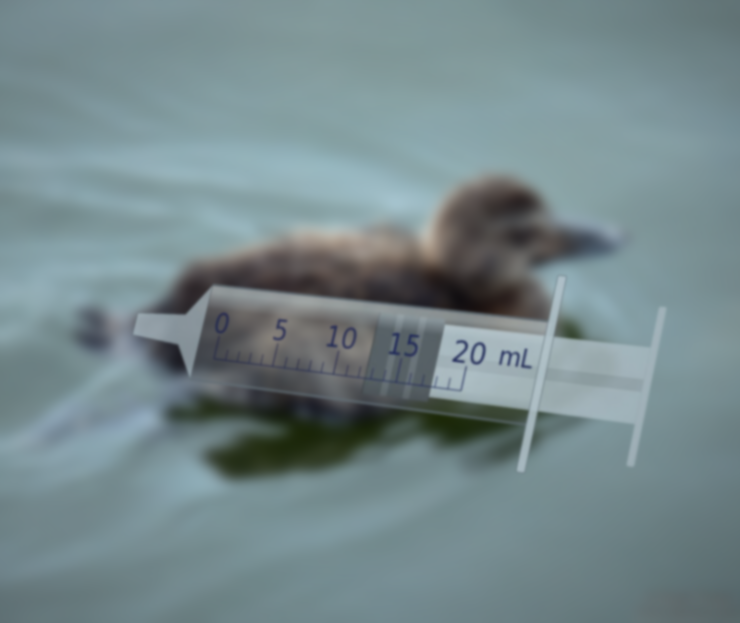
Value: 12.5 (mL)
